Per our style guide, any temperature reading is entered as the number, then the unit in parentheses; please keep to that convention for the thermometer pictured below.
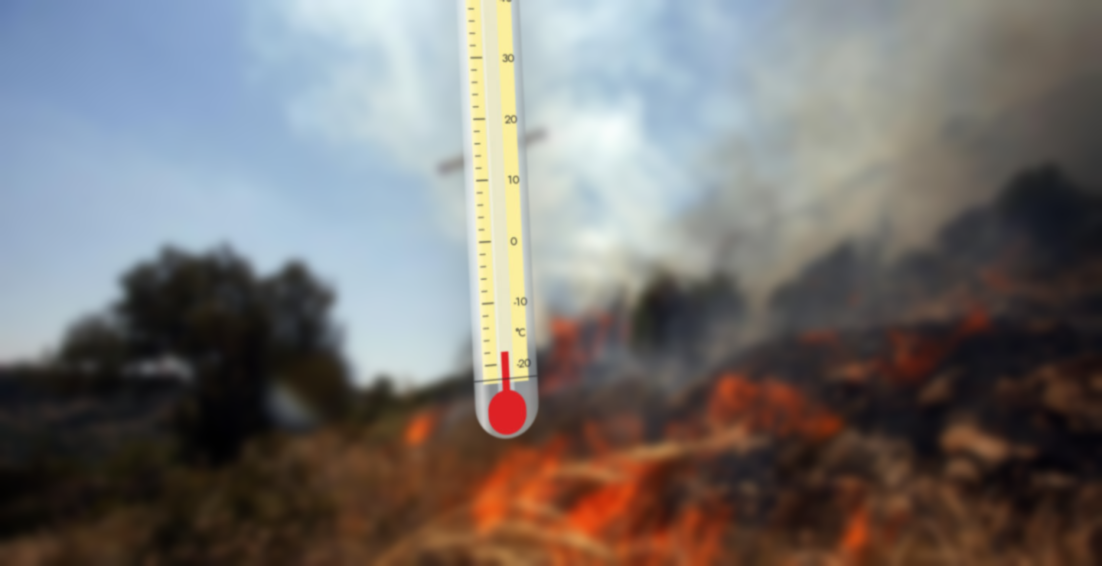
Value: -18 (°C)
